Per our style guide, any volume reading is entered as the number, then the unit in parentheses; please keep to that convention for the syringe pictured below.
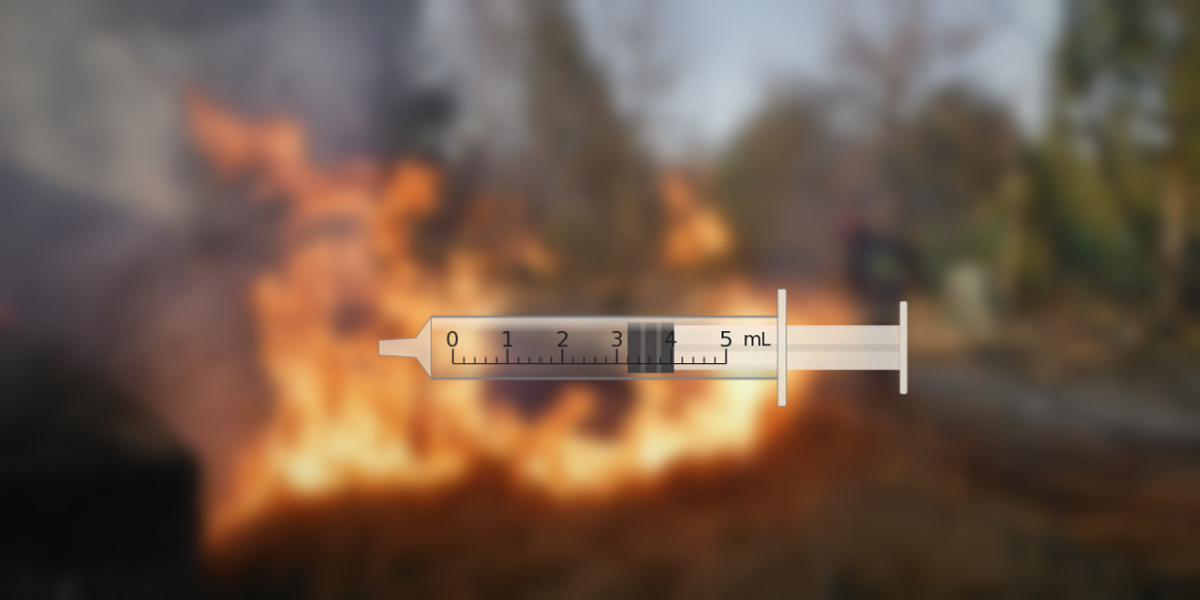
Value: 3.2 (mL)
